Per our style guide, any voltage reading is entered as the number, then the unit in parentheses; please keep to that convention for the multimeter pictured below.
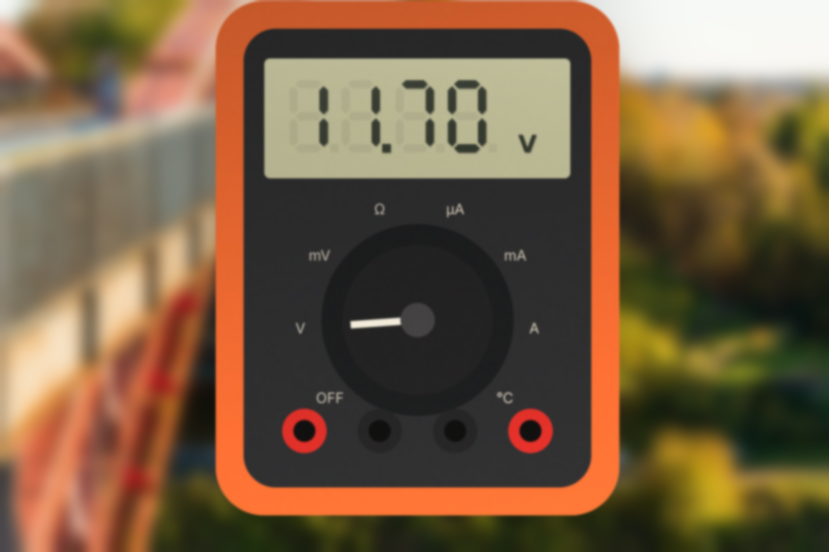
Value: 11.70 (V)
